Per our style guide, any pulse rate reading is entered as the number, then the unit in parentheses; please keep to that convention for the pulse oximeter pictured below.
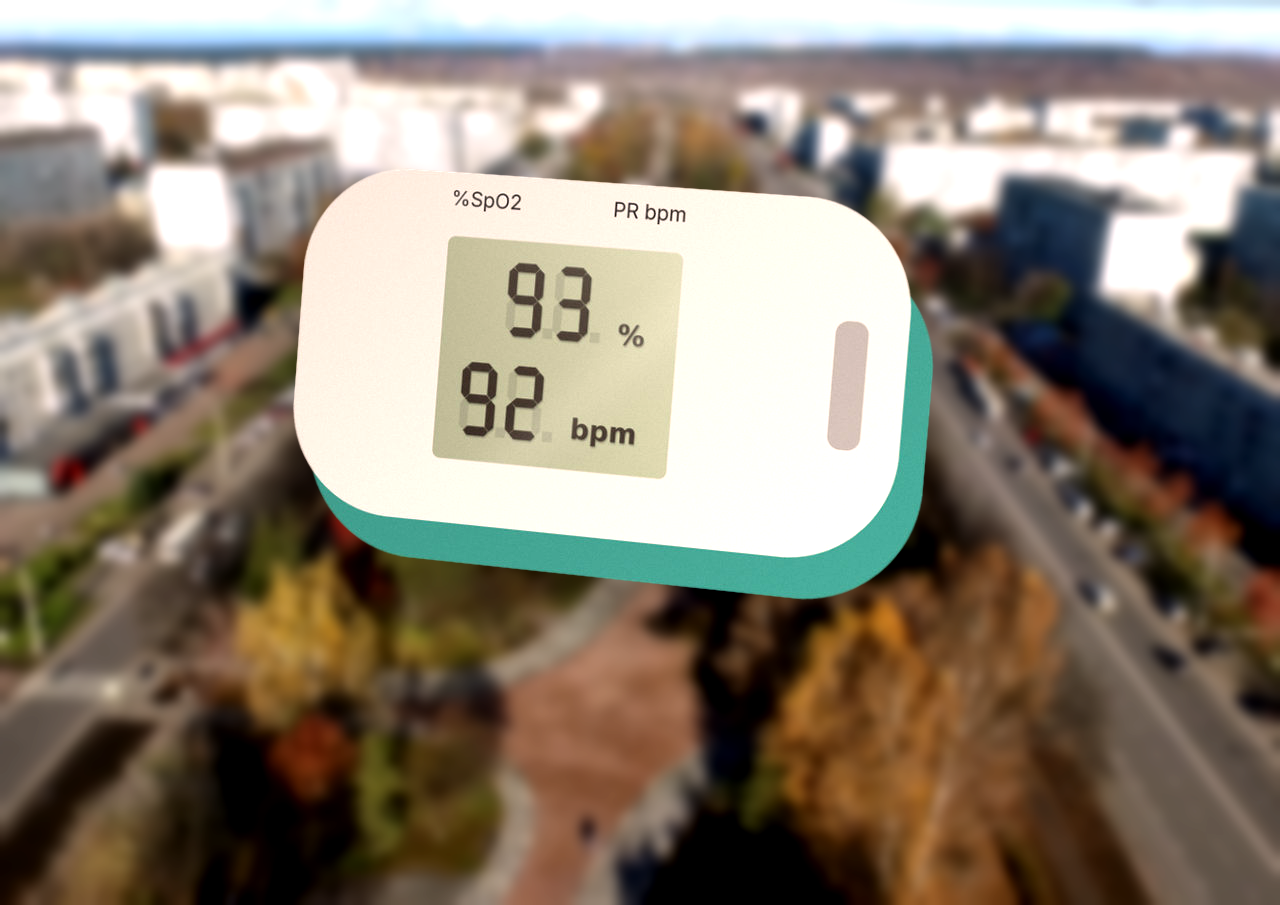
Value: 92 (bpm)
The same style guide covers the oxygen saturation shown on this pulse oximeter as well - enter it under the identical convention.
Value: 93 (%)
